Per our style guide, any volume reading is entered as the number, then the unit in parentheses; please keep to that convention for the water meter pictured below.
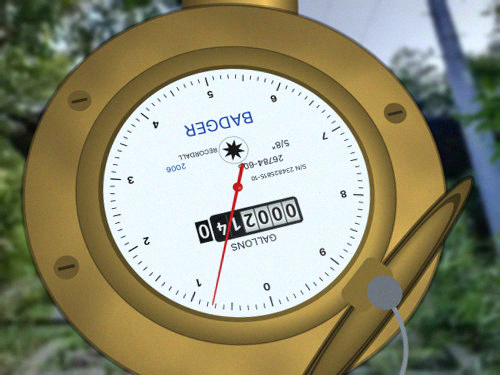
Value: 2140.7 (gal)
